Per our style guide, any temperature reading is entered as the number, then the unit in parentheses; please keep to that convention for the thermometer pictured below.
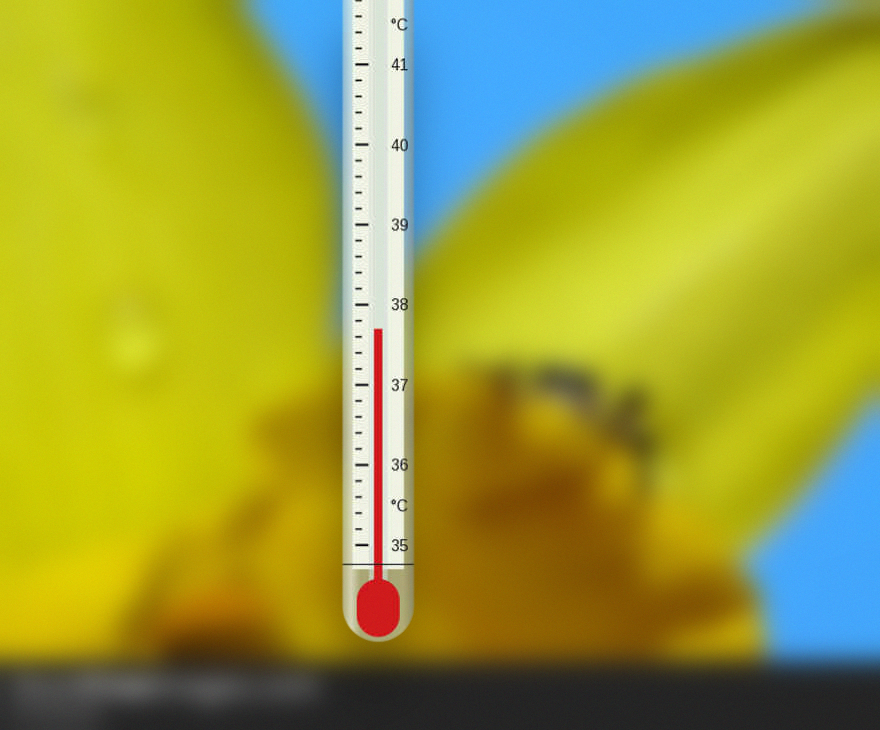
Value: 37.7 (°C)
